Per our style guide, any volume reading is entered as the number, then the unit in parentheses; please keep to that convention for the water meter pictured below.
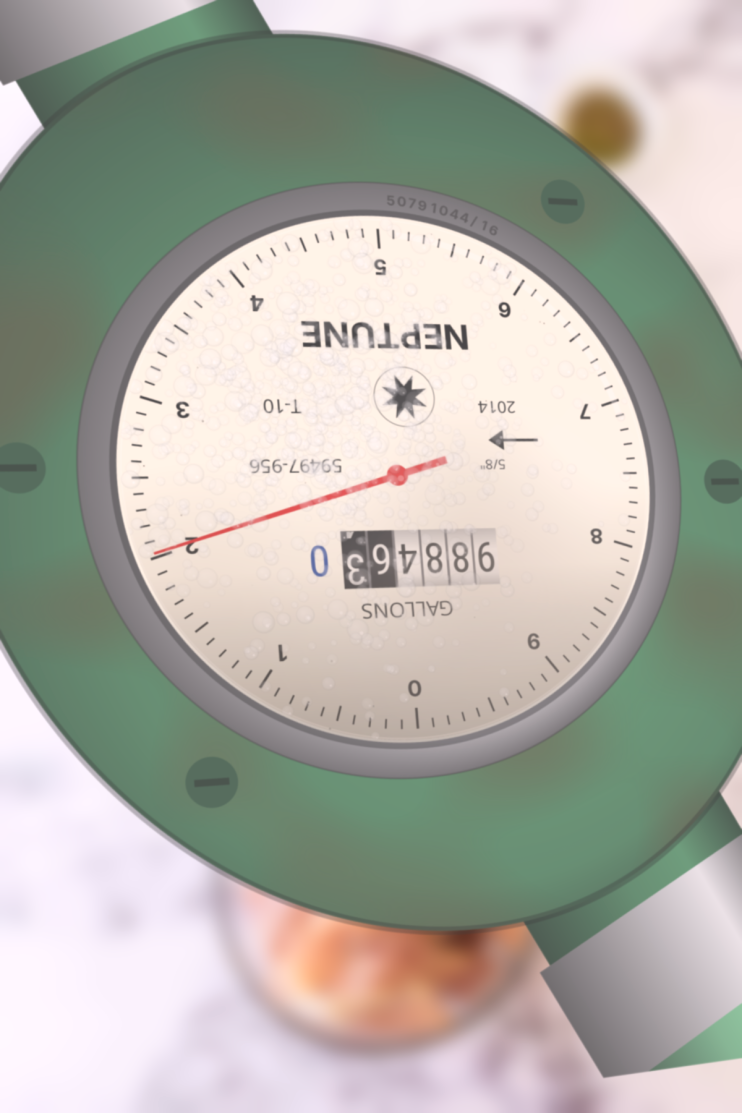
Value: 9884632.0 (gal)
